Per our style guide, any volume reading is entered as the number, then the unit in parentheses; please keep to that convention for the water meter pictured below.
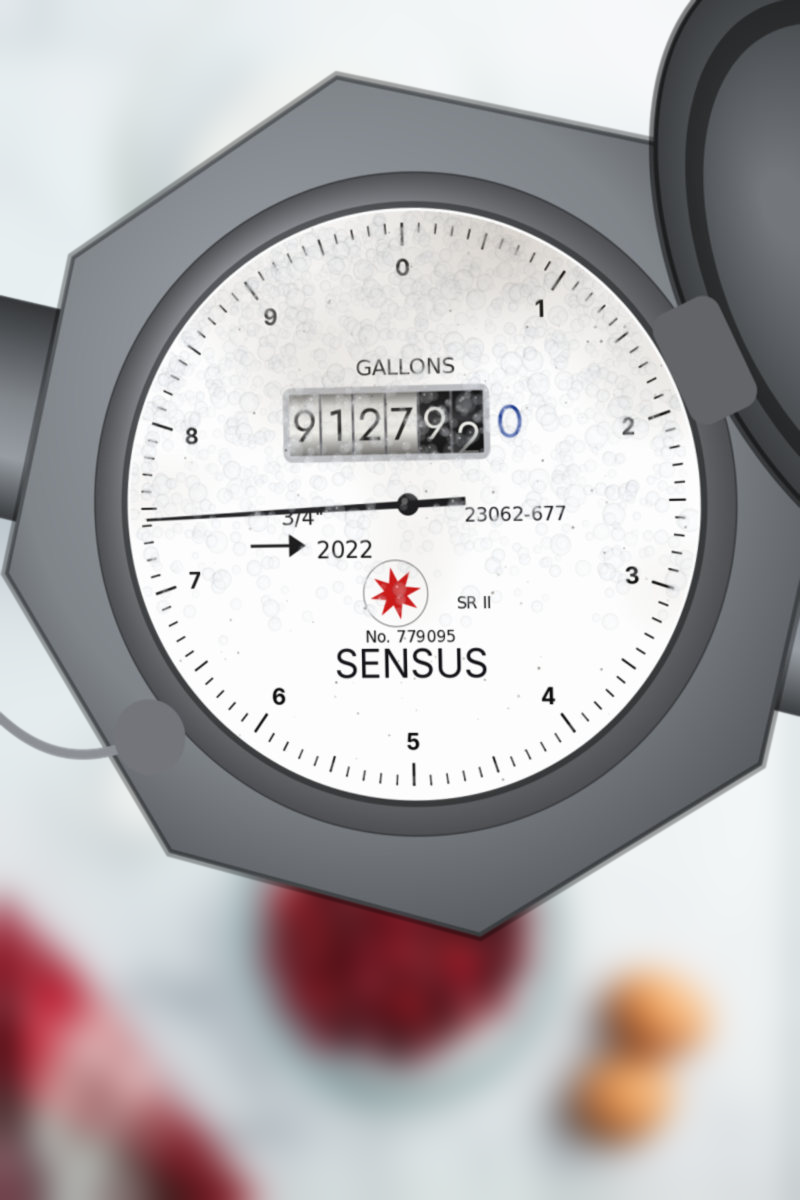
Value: 9127917.4 (gal)
